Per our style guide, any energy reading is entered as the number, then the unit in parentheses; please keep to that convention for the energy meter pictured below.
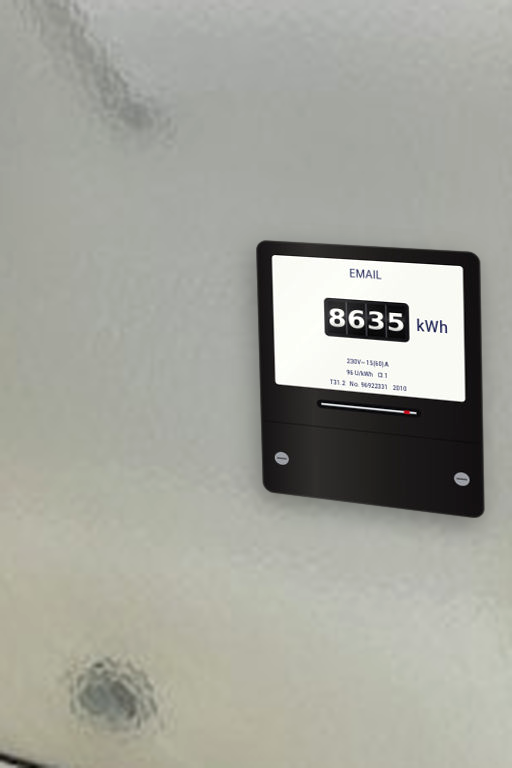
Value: 8635 (kWh)
